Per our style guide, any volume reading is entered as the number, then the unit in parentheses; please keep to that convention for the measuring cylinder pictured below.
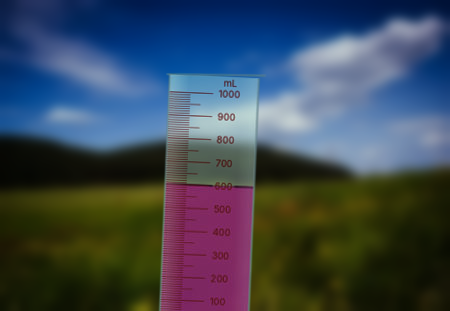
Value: 600 (mL)
